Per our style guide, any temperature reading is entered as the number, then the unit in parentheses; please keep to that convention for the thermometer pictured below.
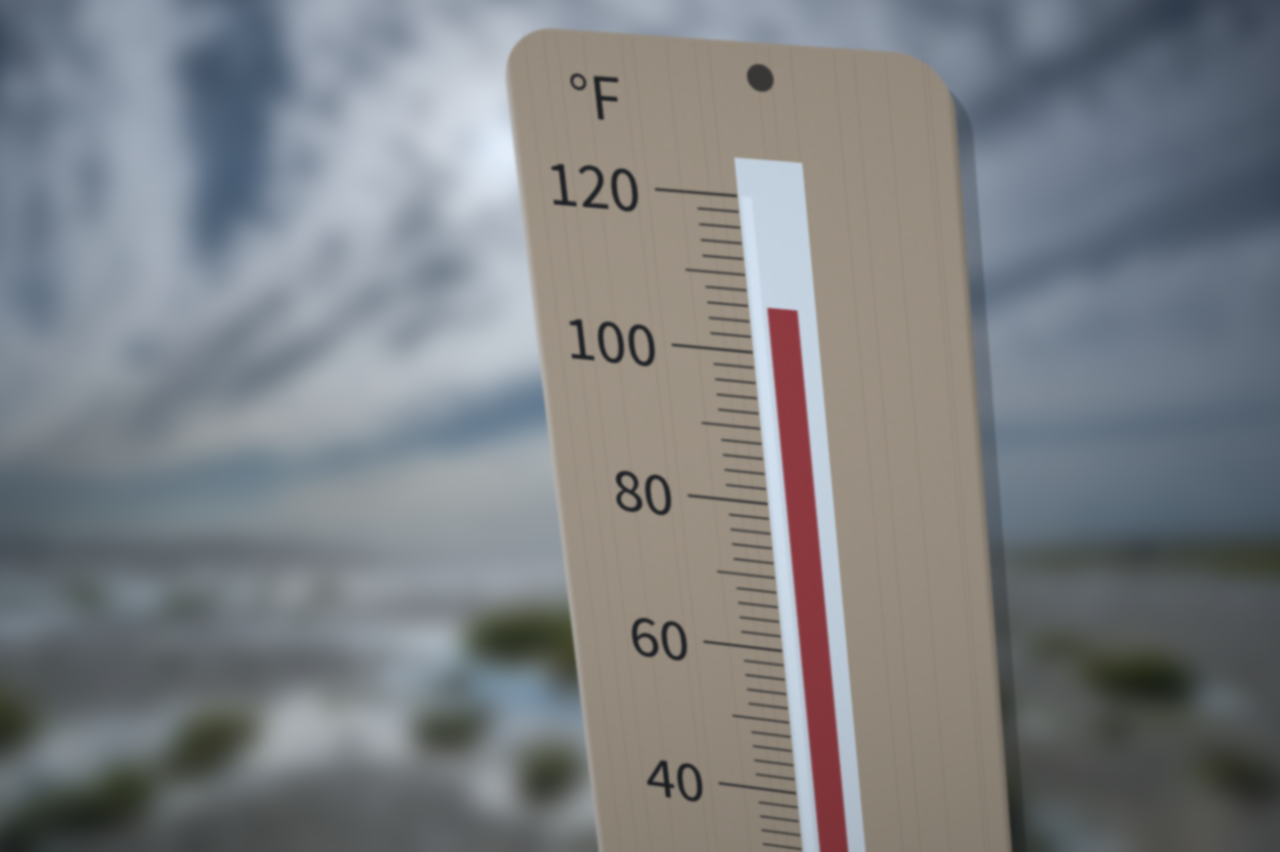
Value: 106 (°F)
